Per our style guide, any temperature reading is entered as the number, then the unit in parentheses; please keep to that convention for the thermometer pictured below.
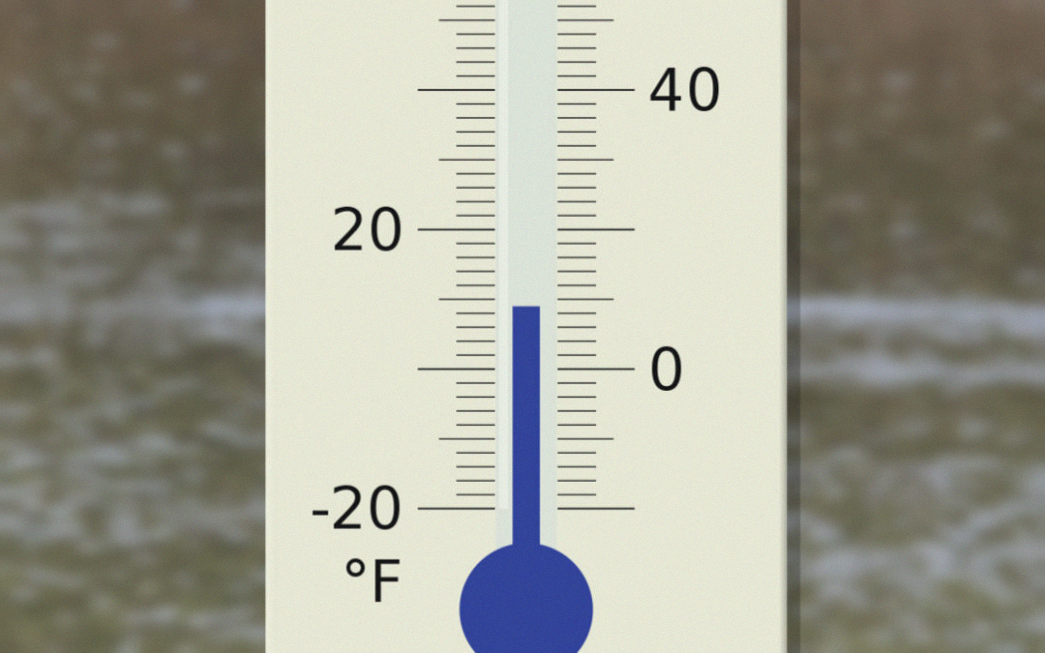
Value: 9 (°F)
